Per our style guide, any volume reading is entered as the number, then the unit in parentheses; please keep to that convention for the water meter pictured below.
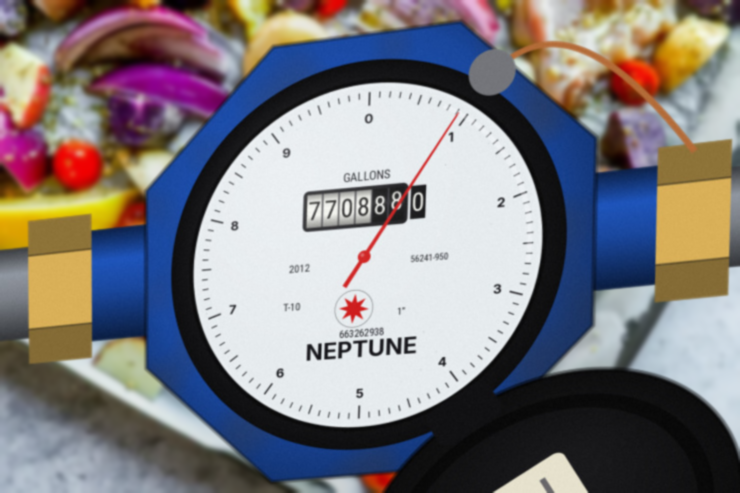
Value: 7708880.9 (gal)
